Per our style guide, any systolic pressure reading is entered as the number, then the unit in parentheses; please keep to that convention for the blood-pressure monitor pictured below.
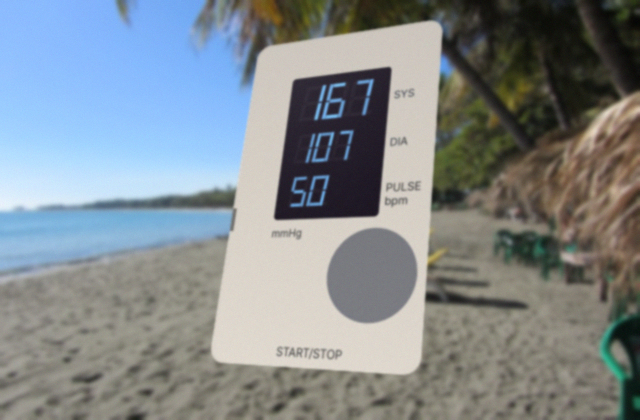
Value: 167 (mmHg)
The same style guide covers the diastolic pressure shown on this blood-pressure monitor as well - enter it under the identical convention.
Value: 107 (mmHg)
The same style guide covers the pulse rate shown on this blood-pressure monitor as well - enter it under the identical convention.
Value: 50 (bpm)
